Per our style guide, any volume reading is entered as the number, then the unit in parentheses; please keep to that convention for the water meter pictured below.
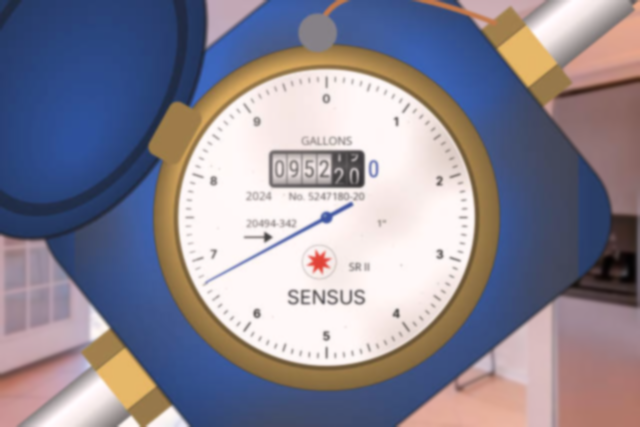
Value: 952196.7 (gal)
